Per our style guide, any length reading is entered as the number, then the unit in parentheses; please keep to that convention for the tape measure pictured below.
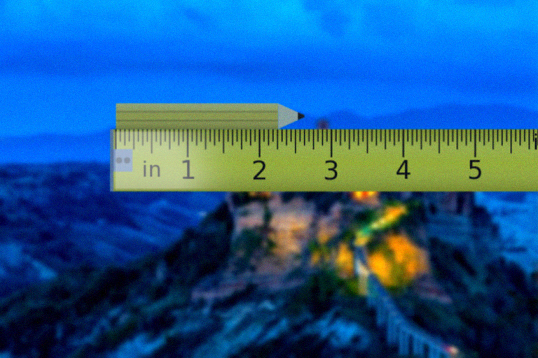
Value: 2.625 (in)
